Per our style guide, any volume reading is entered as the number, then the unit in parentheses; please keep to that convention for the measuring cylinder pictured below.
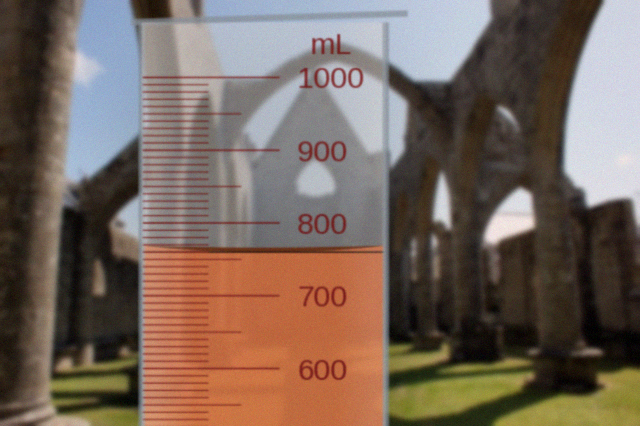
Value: 760 (mL)
